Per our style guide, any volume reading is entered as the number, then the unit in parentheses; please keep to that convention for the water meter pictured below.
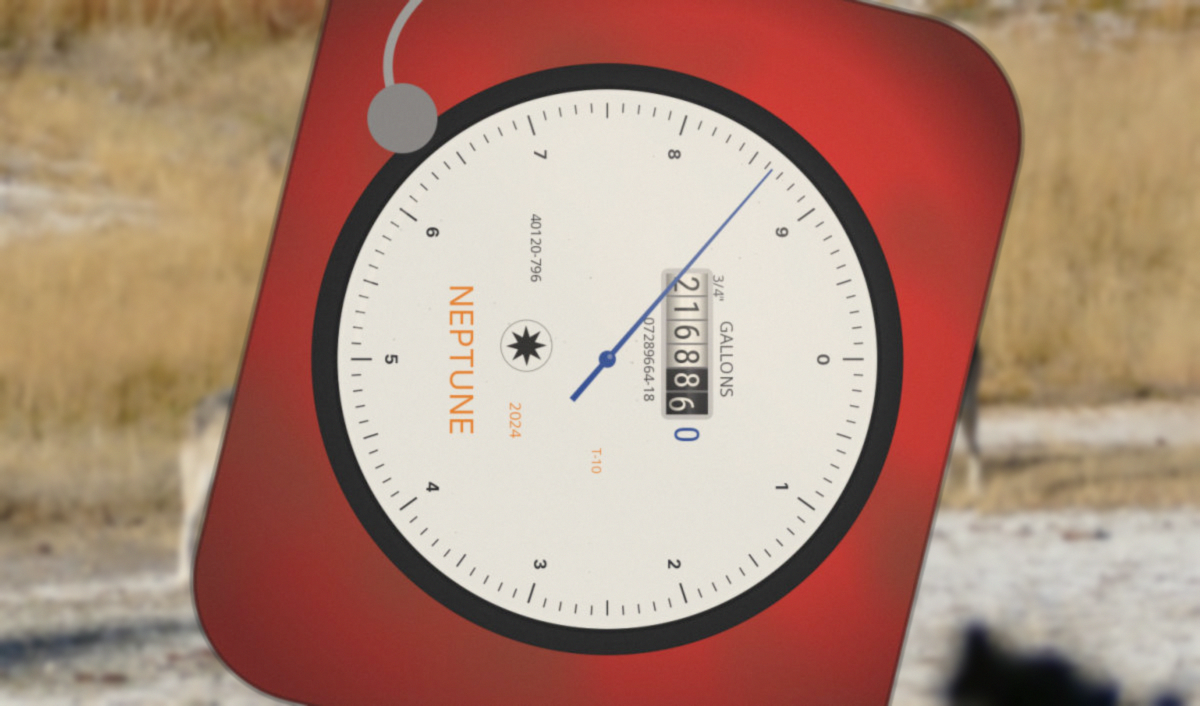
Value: 2168858.6 (gal)
